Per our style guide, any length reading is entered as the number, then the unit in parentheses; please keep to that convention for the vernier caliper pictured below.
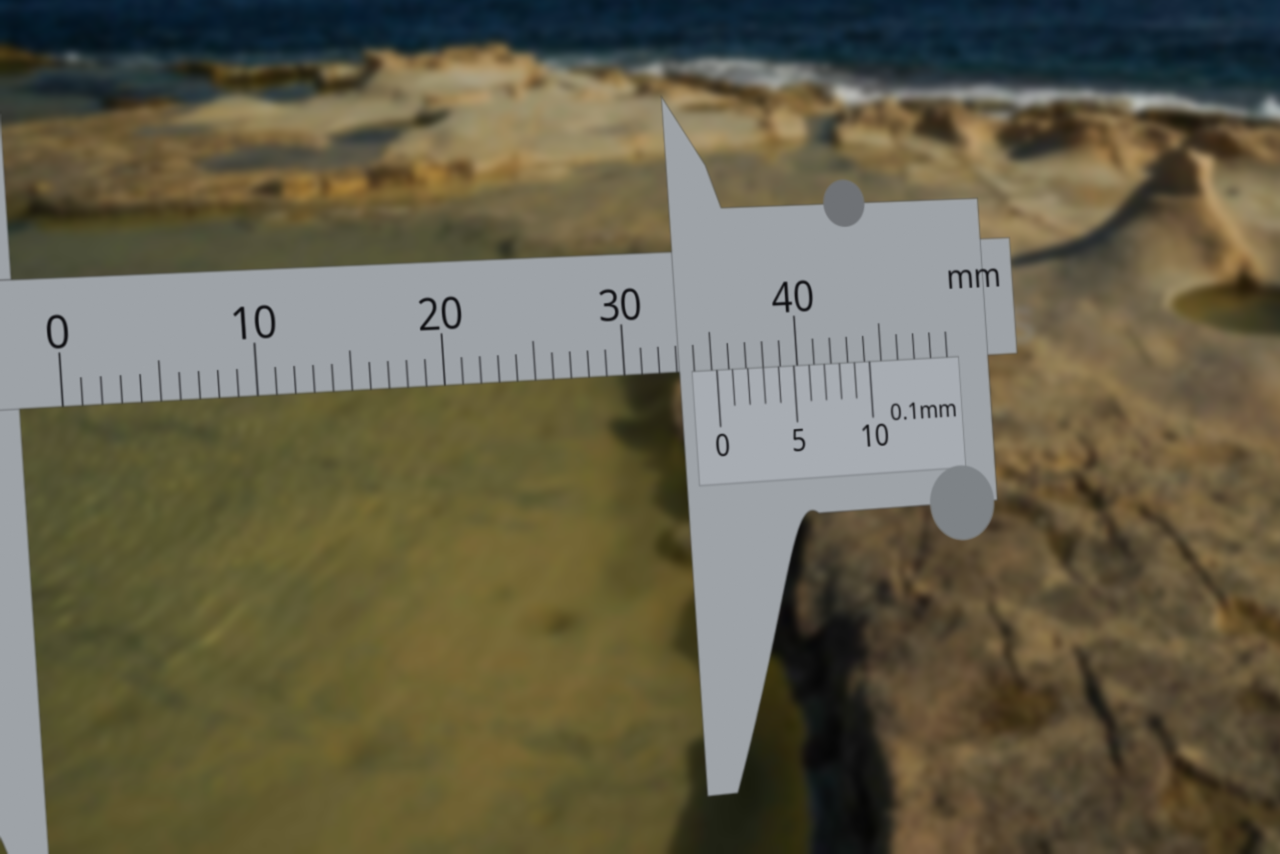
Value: 35.3 (mm)
